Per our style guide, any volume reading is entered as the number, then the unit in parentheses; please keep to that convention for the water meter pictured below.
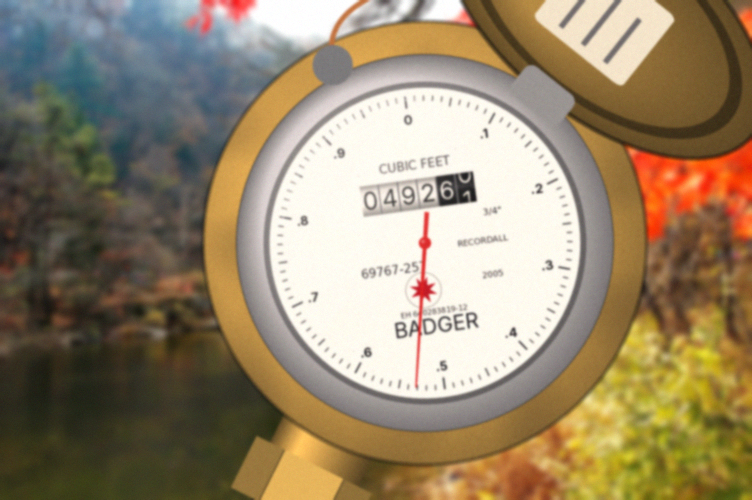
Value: 49260.53 (ft³)
